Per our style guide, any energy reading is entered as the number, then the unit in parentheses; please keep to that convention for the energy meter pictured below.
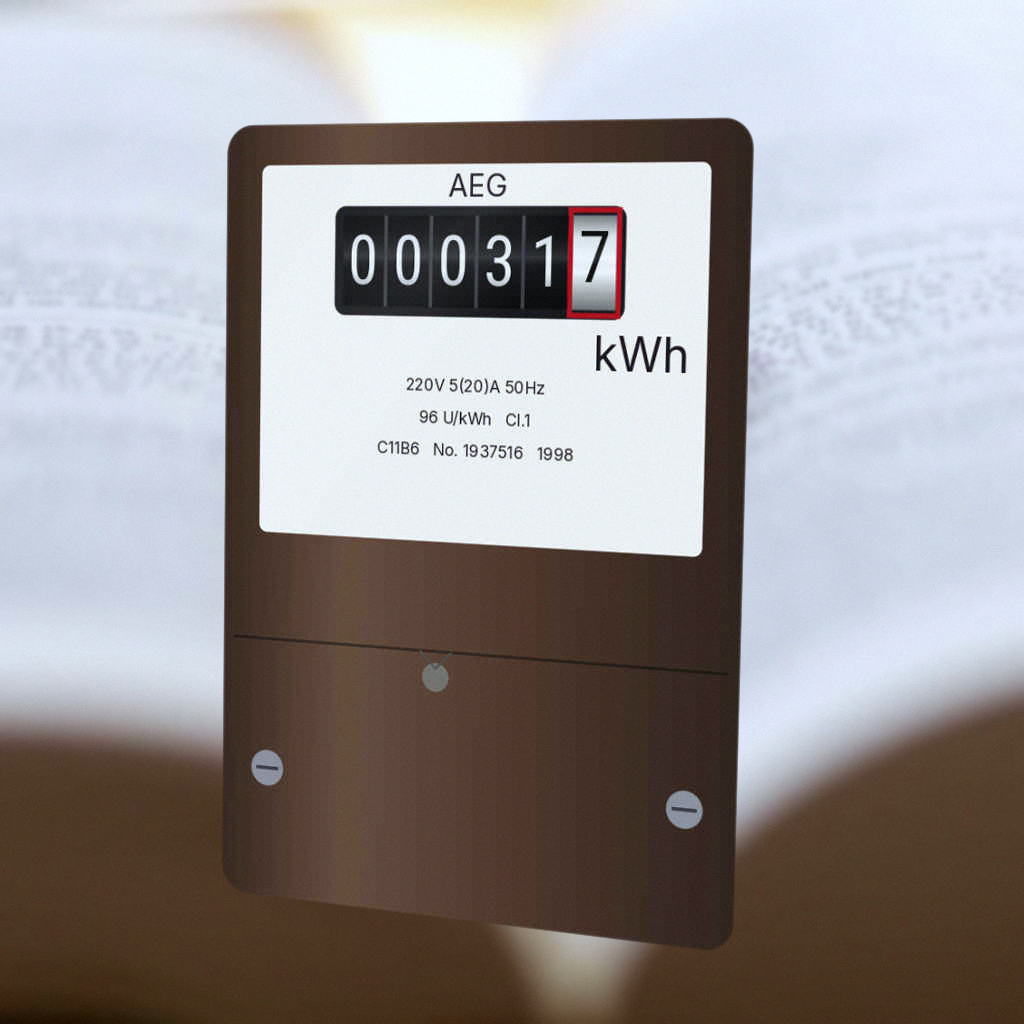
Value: 31.7 (kWh)
